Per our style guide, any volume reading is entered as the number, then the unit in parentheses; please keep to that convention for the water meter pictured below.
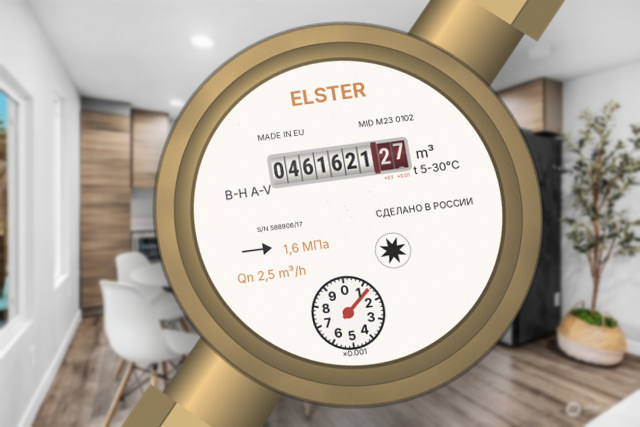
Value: 461621.271 (m³)
